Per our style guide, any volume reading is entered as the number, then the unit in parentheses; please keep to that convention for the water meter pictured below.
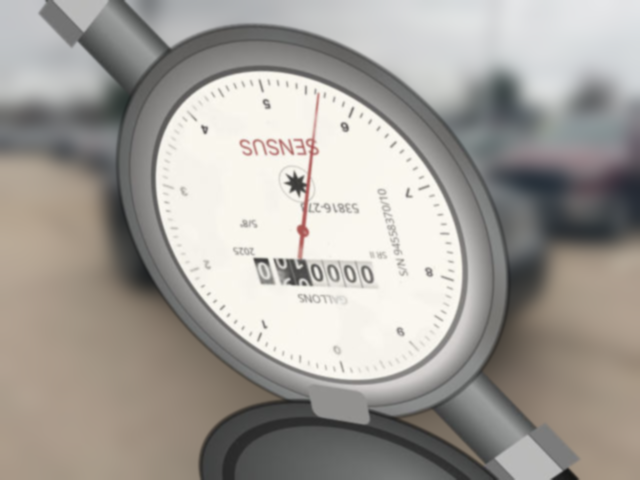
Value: 95.6 (gal)
